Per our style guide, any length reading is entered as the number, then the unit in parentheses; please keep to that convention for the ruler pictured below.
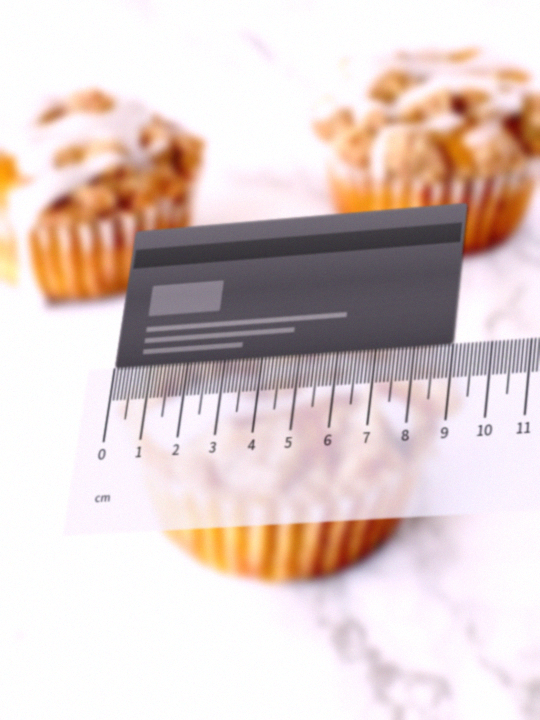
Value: 9 (cm)
